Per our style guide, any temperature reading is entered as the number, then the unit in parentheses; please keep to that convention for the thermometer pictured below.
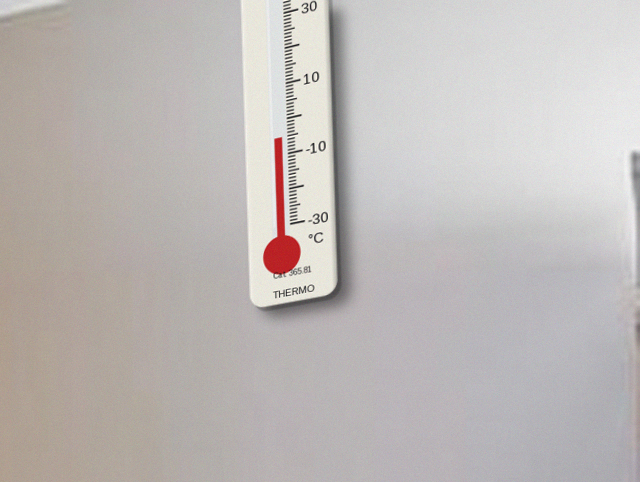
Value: -5 (°C)
